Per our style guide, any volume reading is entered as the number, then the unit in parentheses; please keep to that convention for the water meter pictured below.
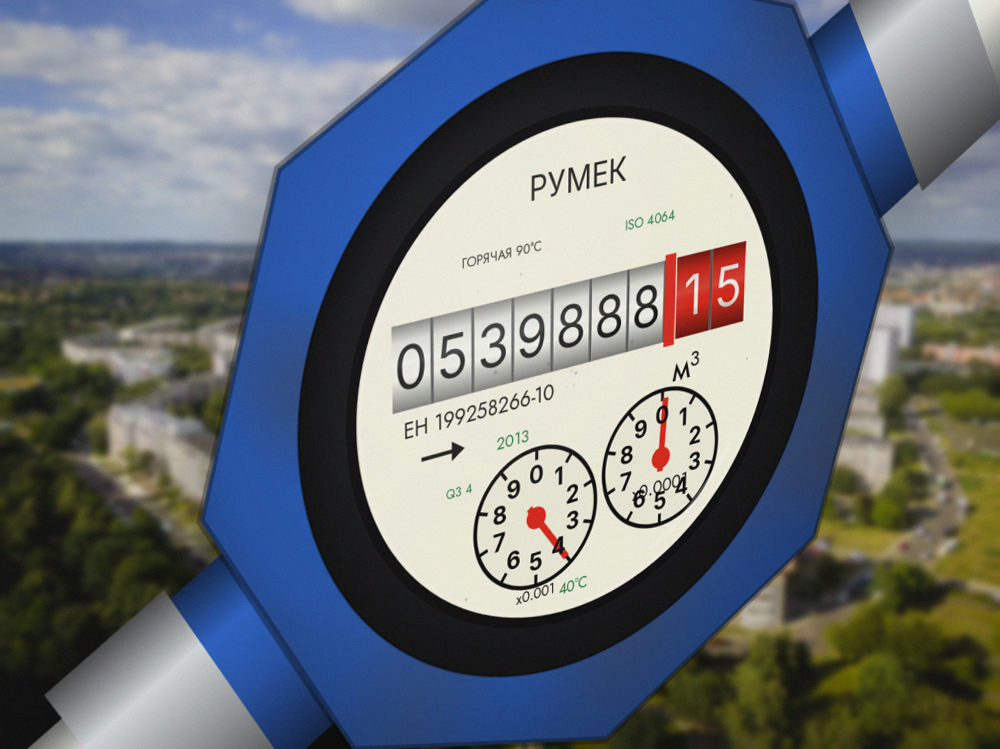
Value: 539888.1540 (m³)
